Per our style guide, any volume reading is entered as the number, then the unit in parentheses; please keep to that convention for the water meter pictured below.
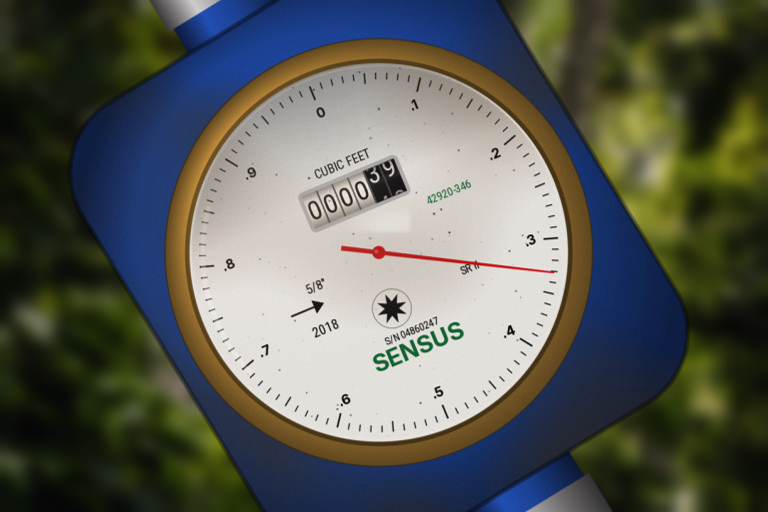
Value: 39.33 (ft³)
